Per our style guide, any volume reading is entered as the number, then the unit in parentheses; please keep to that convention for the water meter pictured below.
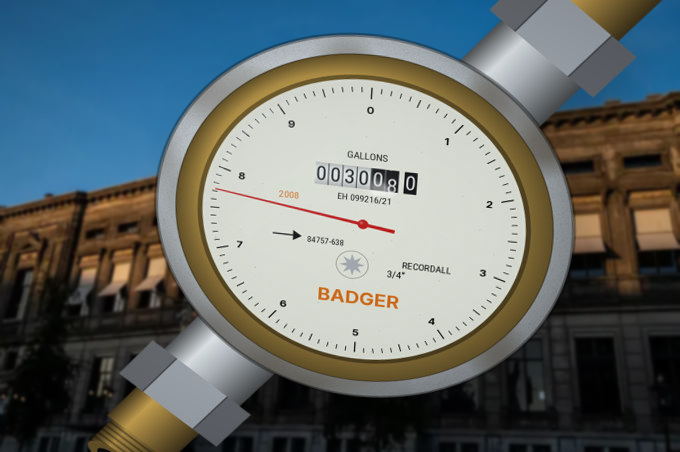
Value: 30077.7 (gal)
